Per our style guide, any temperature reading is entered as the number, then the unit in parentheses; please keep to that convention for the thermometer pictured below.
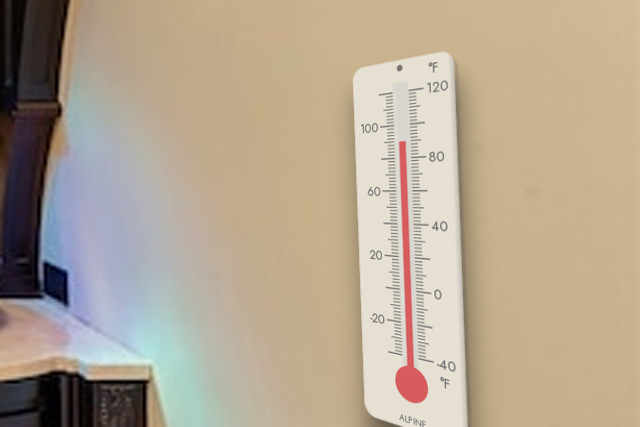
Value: 90 (°F)
